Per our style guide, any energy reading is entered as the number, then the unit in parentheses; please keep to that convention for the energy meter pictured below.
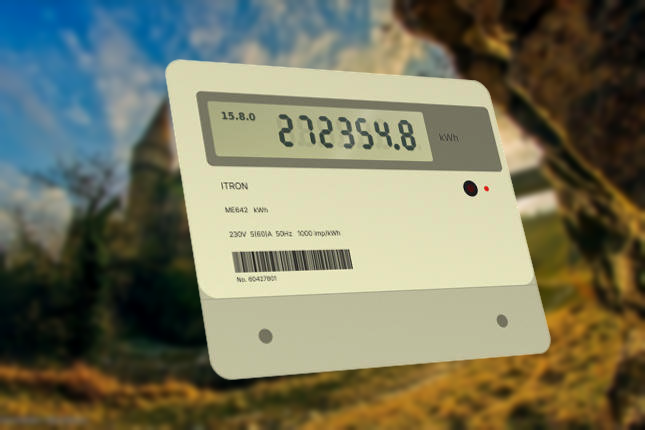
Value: 272354.8 (kWh)
